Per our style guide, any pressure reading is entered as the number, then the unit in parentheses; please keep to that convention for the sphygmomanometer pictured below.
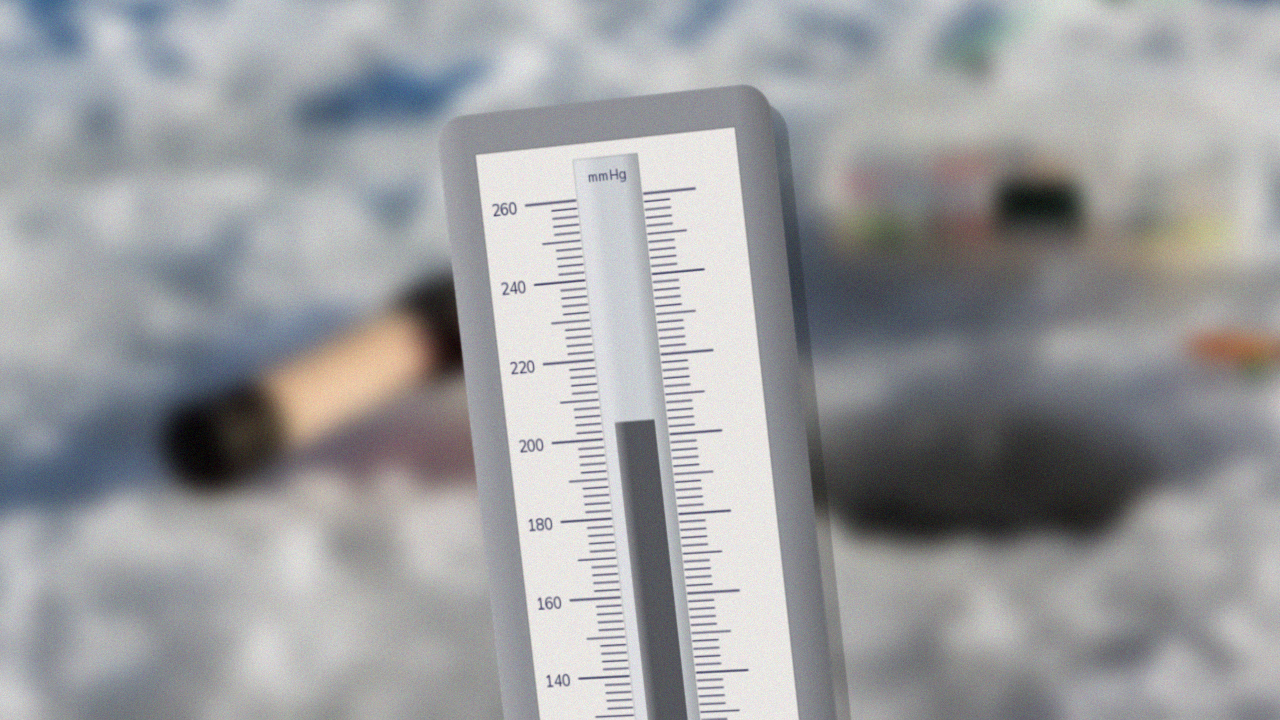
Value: 204 (mmHg)
